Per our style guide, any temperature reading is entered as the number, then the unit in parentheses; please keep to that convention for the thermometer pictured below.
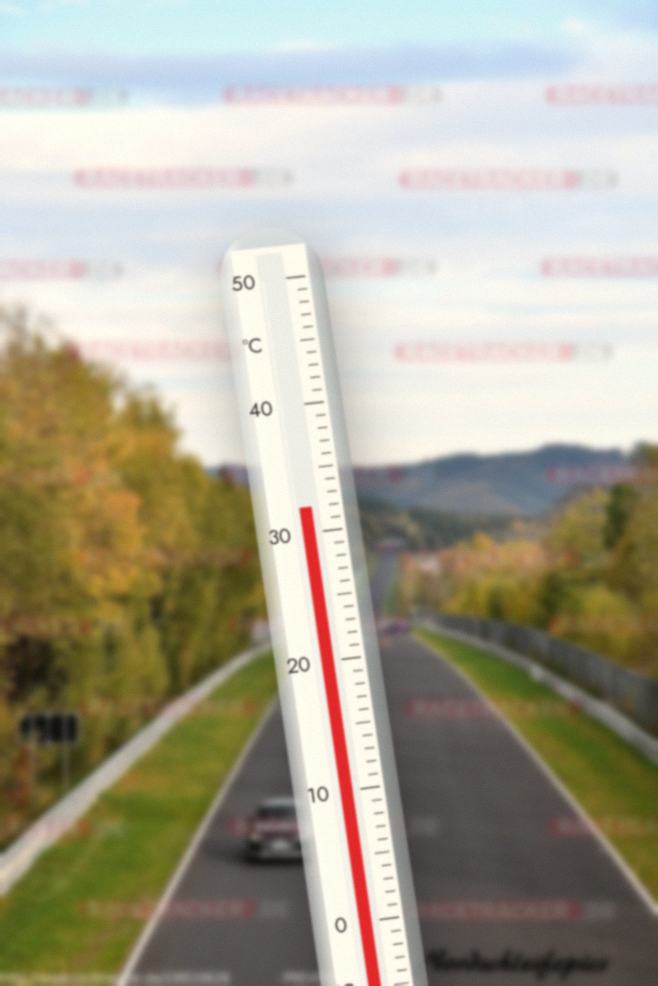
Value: 32 (°C)
